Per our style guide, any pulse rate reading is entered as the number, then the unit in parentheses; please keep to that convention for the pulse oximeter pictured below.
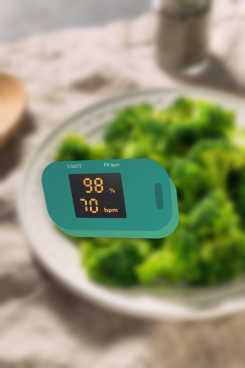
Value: 70 (bpm)
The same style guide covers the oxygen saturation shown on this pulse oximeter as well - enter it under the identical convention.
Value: 98 (%)
